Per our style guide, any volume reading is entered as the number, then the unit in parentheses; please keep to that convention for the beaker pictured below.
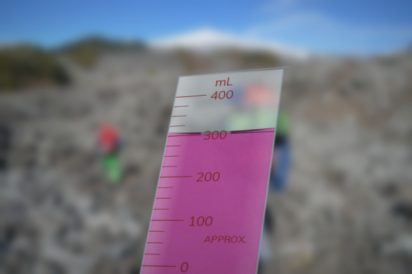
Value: 300 (mL)
